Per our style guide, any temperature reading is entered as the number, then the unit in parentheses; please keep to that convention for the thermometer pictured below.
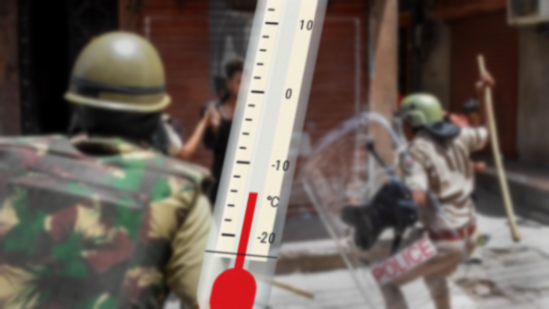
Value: -14 (°C)
